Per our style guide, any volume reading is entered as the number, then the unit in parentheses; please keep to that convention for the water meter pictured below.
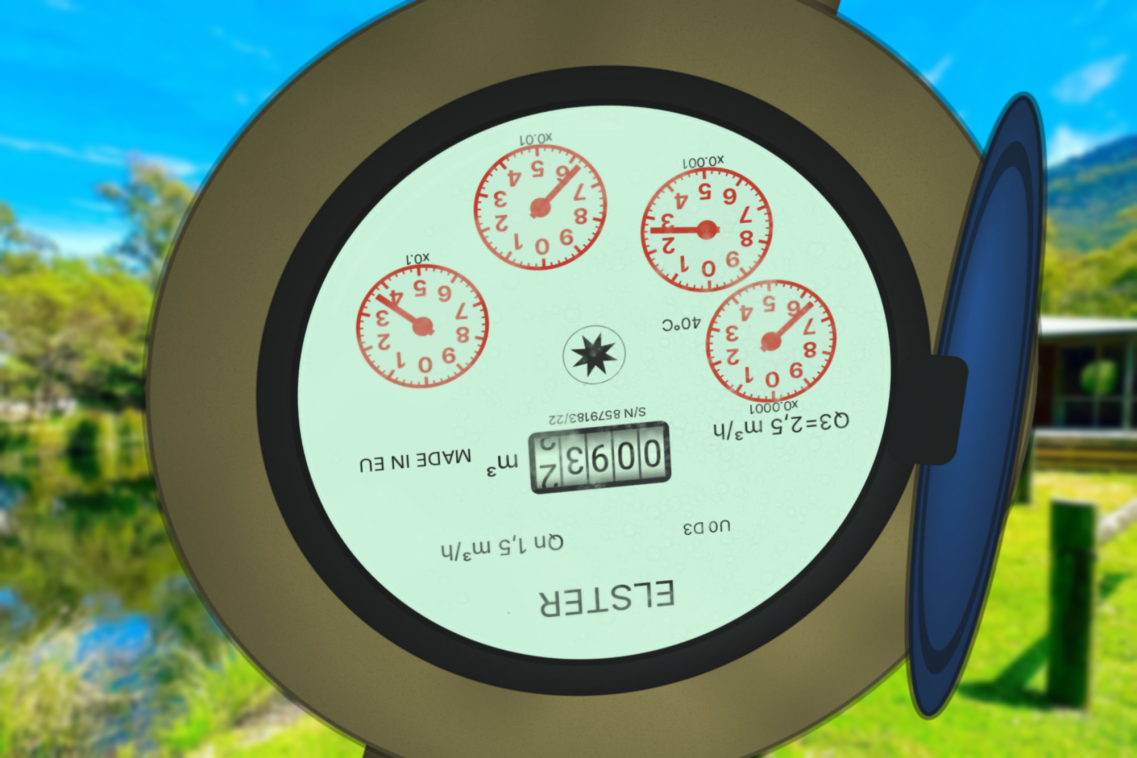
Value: 932.3626 (m³)
